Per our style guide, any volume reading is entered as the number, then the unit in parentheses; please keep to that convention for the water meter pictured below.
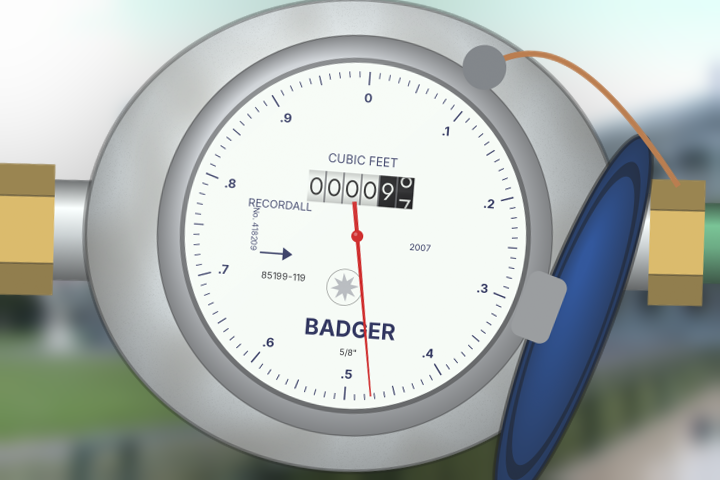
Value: 96.47 (ft³)
